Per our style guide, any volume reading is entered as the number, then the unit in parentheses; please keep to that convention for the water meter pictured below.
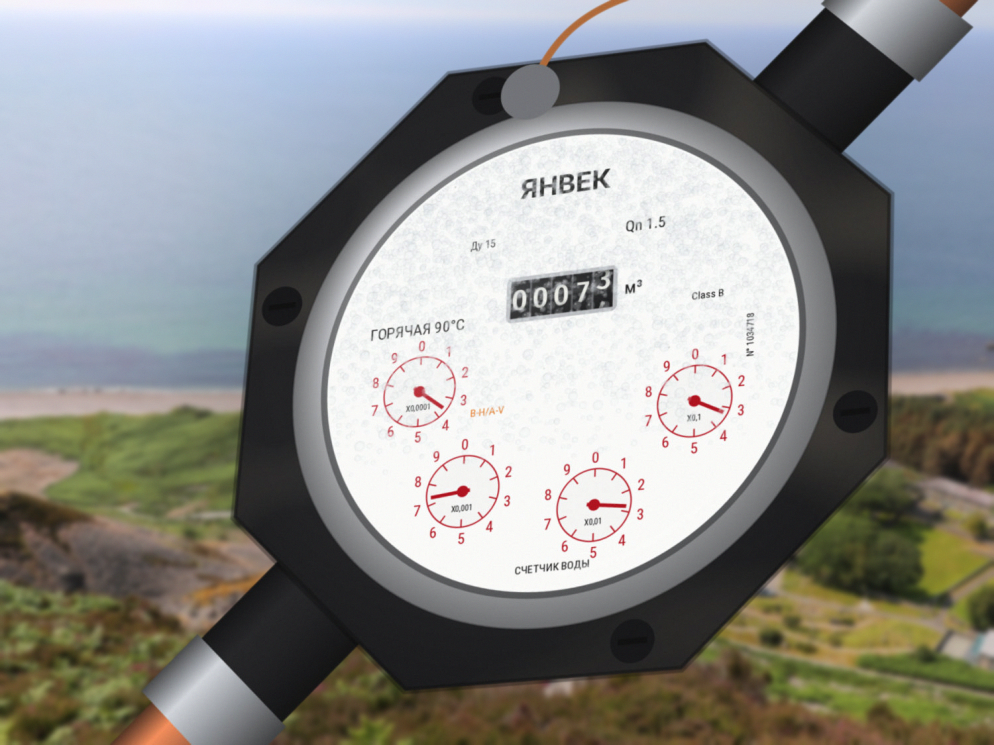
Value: 73.3273 (m³)
